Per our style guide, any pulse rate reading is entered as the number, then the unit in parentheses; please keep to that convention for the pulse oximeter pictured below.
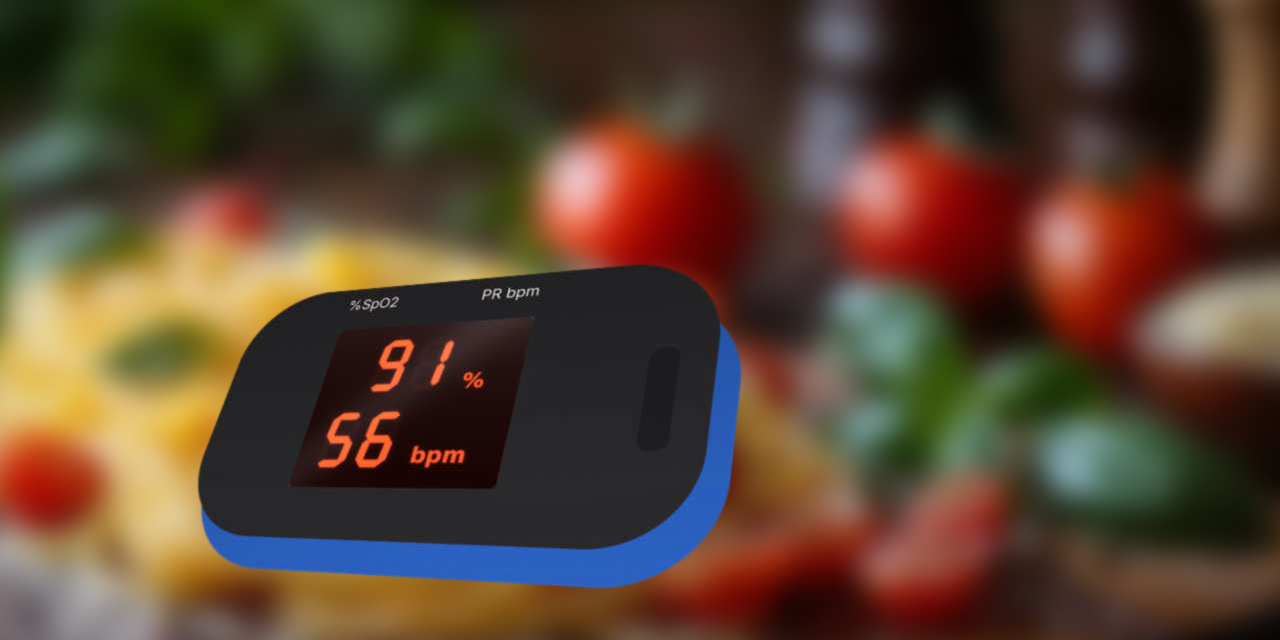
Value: 56 (bpm)
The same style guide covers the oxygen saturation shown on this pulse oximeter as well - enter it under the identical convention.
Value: 91 (%)
